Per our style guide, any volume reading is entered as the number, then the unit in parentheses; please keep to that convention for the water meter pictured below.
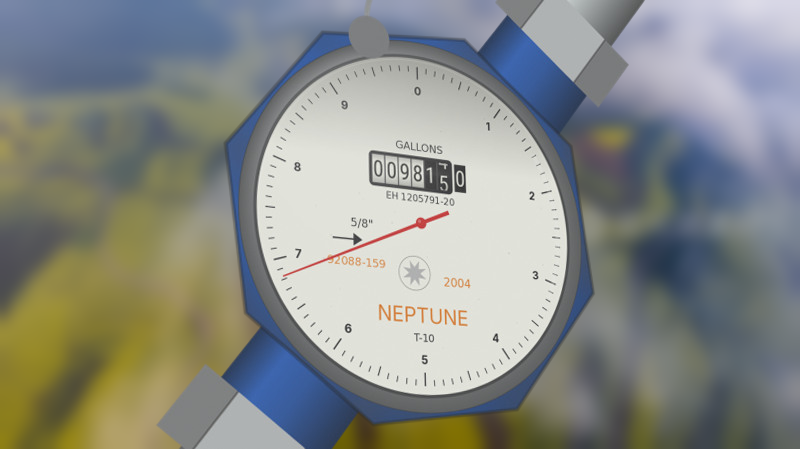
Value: 98146.8 (gal)
